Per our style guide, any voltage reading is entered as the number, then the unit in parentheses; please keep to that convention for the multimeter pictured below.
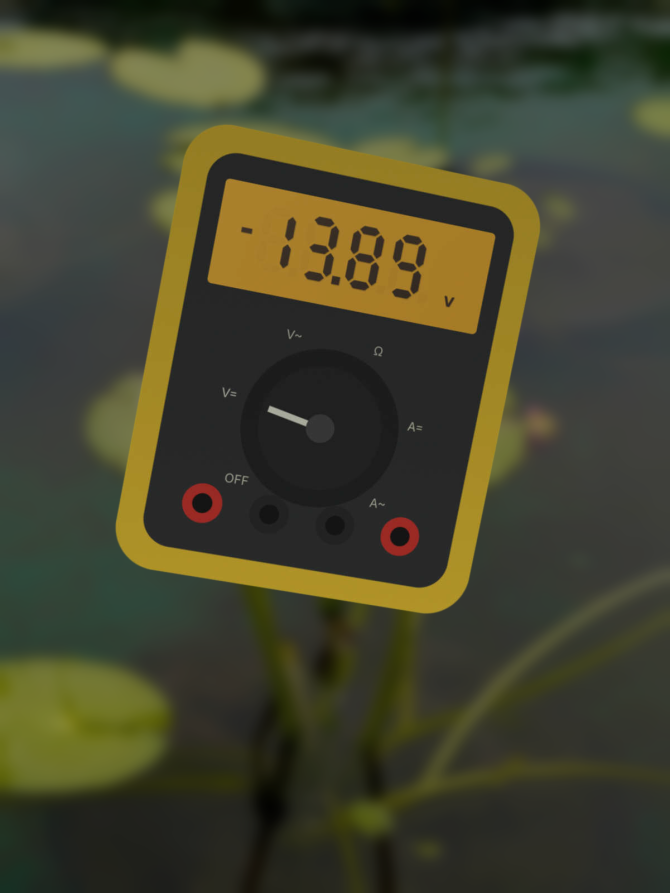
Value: -13.89 (V)
